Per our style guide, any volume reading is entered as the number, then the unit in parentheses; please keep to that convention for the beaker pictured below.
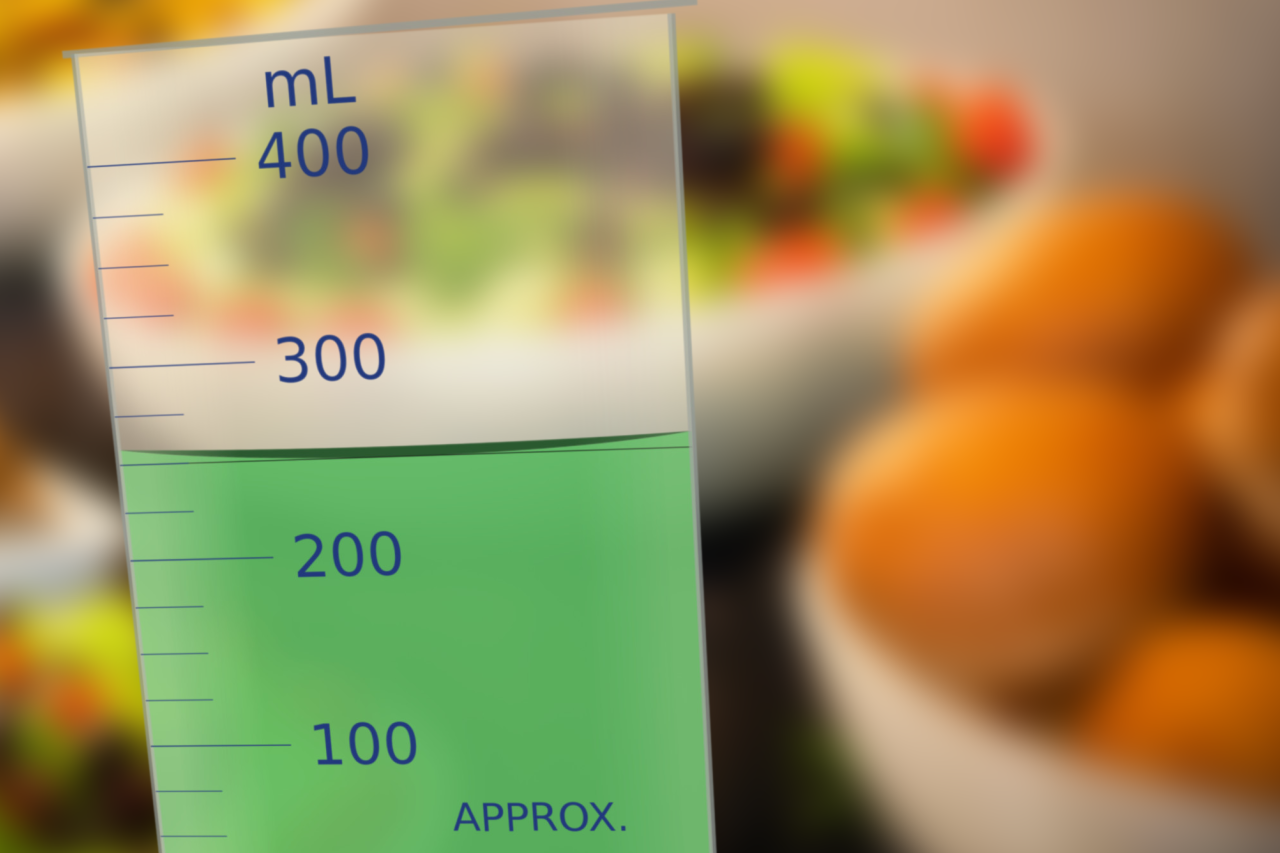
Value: 250 (mL)
